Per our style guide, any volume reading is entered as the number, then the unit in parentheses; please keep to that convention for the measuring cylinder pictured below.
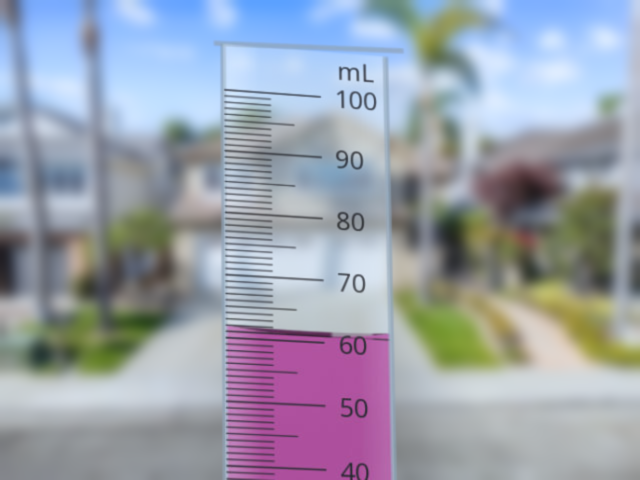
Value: 61 (mL)
